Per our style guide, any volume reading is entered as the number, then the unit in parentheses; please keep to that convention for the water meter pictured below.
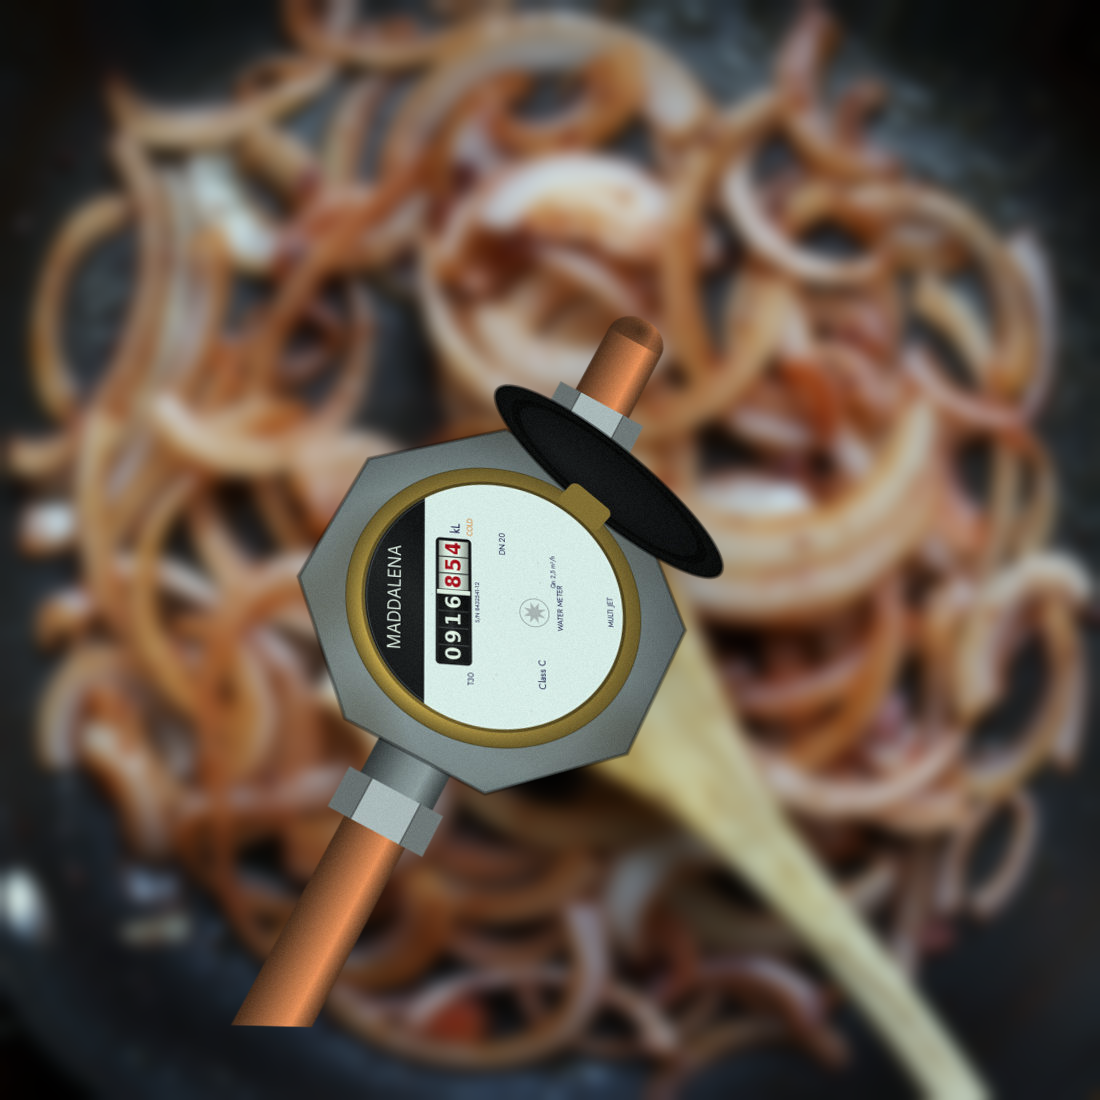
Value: 916.854 (kL)
